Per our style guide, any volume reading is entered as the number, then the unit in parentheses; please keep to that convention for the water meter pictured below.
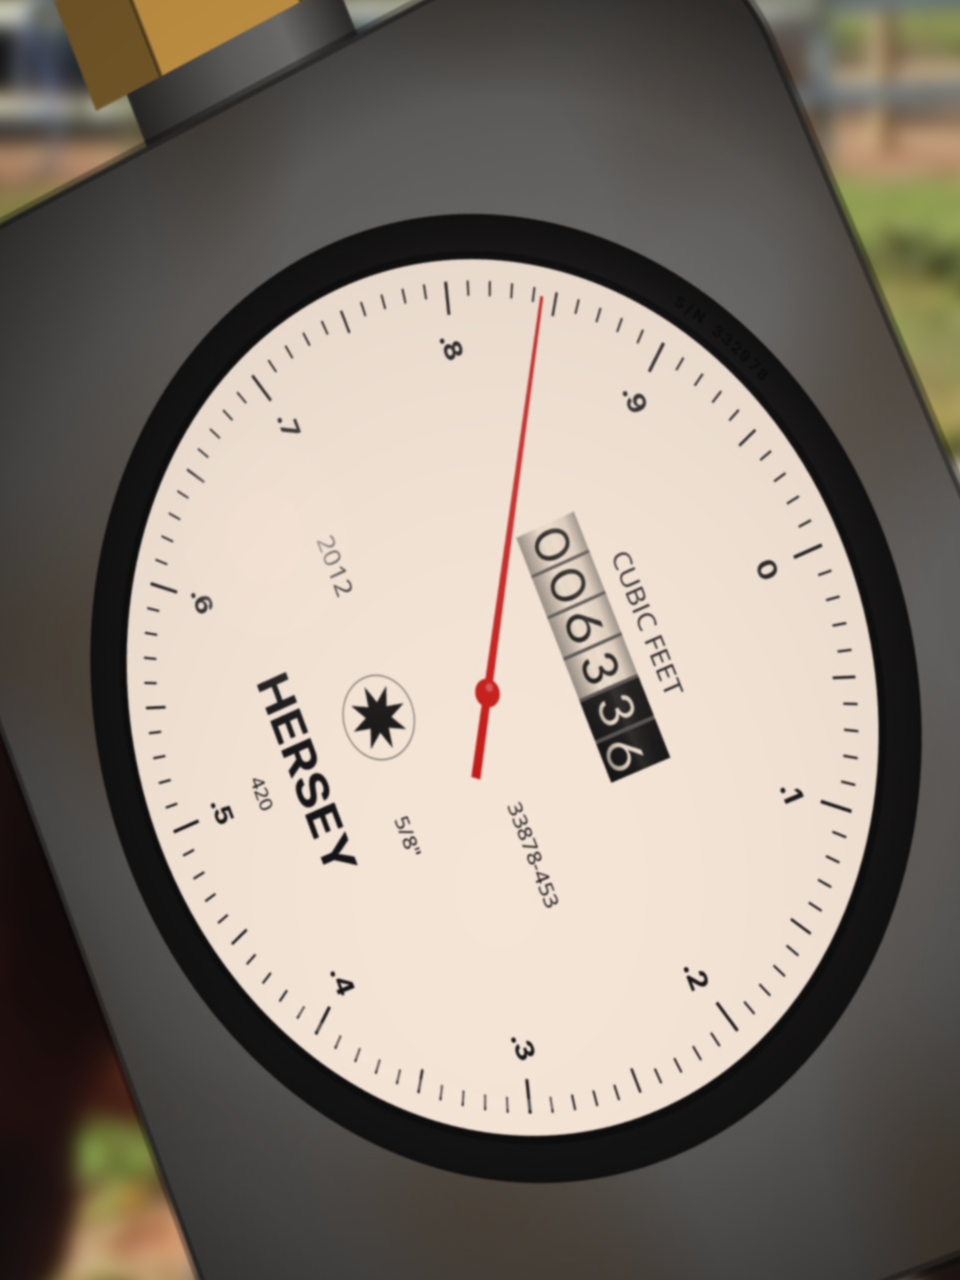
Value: 6335.84 (ft³)
